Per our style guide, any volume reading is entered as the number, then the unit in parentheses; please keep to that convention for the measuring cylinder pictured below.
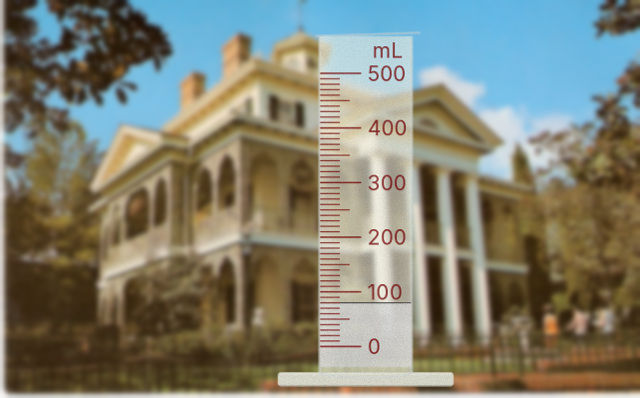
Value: 80 (mL)
